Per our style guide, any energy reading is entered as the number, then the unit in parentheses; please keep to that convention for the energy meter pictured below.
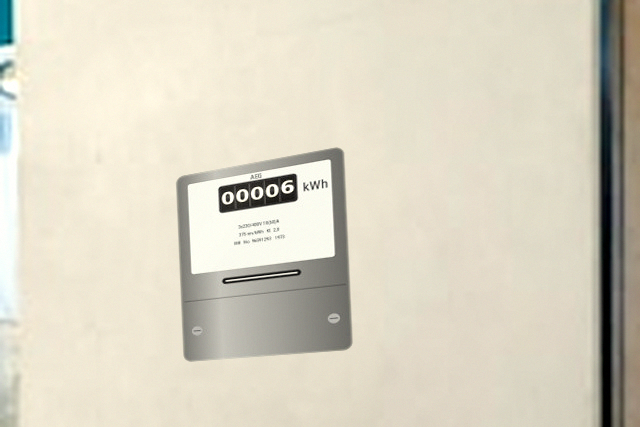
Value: 6 (kWh)
